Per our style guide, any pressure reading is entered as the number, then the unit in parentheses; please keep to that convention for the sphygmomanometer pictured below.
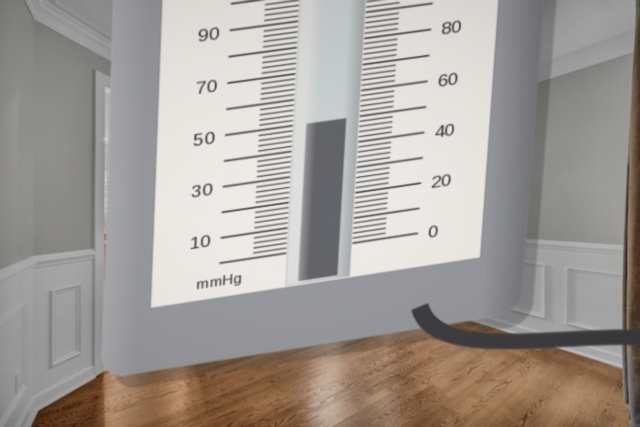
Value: 50 (mmHg)
